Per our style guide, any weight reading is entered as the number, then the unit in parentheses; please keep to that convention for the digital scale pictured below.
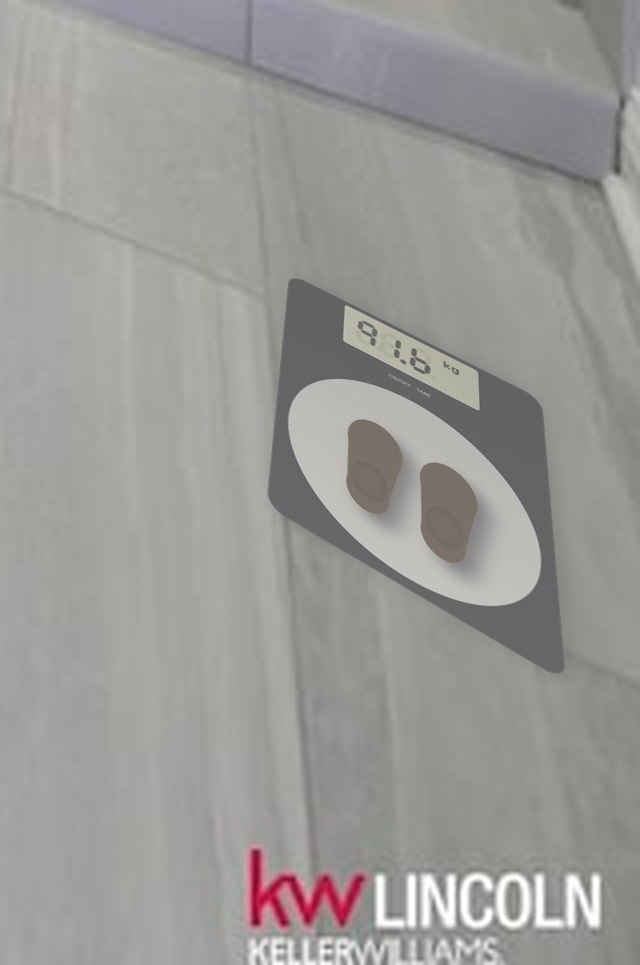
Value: 91.6 (kg)
